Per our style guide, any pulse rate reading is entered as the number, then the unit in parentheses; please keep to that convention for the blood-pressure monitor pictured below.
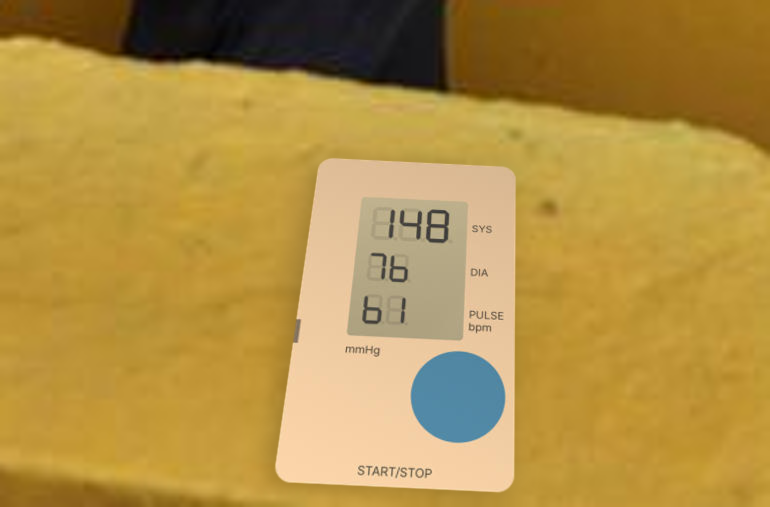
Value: 61 (bpm)
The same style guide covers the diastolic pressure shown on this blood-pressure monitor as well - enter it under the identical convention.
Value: 76 (mmHg)
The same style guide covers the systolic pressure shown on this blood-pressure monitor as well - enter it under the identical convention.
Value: 148 (mmHg)
